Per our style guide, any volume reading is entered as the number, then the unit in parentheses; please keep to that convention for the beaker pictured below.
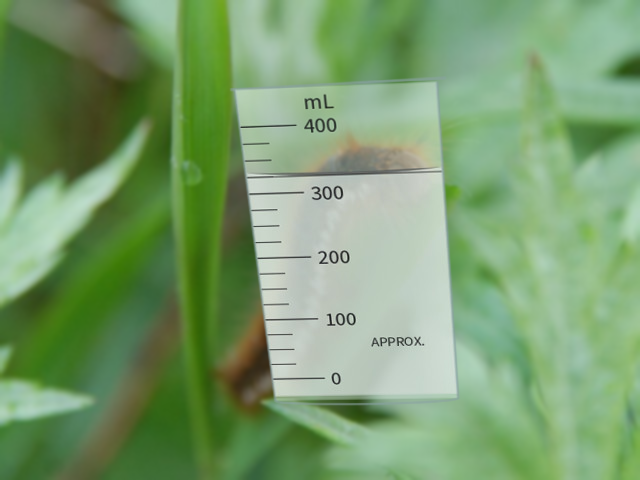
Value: 325 (mL)
